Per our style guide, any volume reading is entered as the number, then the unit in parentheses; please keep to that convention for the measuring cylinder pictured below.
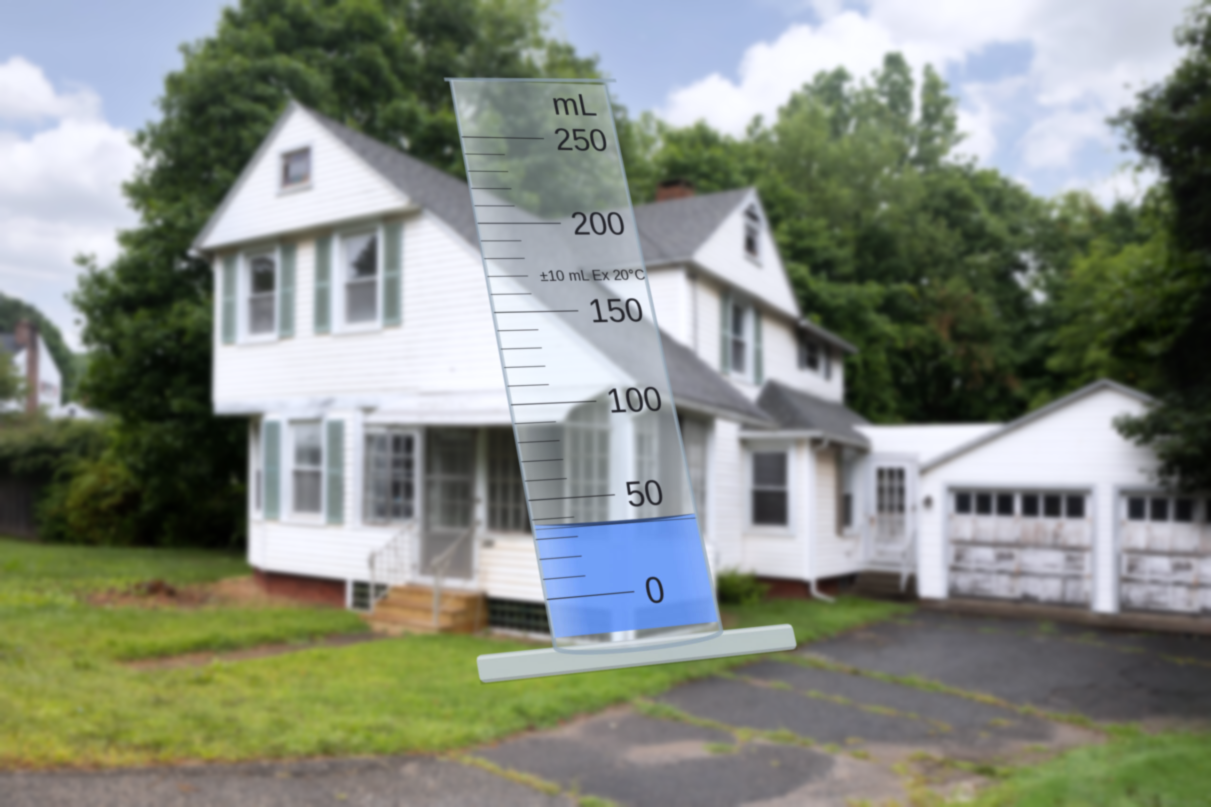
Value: 35 (mL)
